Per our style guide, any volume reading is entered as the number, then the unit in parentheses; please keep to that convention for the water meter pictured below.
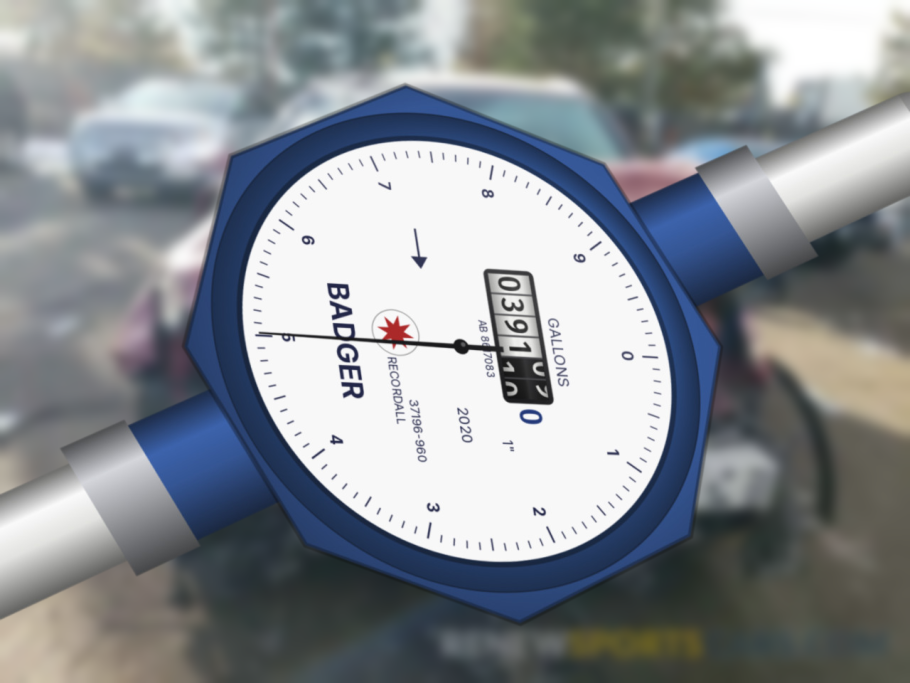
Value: 391095.0 (gal)
